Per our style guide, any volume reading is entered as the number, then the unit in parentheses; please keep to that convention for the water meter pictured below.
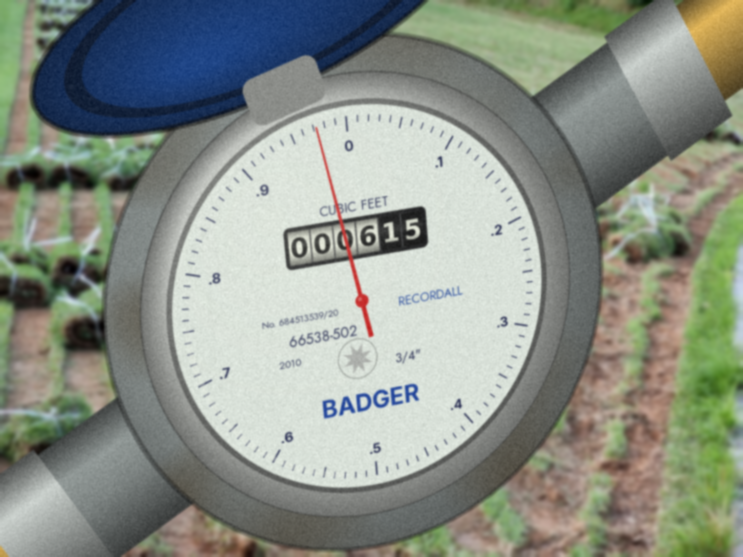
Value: 614.97 (ft³)
